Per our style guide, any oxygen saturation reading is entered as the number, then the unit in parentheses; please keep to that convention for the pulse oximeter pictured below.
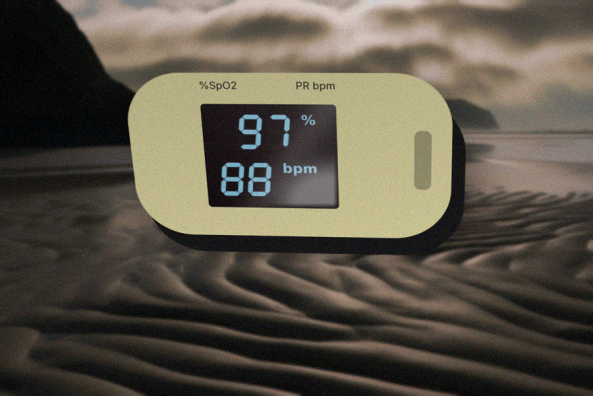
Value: 97 (%)
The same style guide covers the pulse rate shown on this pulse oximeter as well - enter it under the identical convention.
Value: 88 (bpm)
